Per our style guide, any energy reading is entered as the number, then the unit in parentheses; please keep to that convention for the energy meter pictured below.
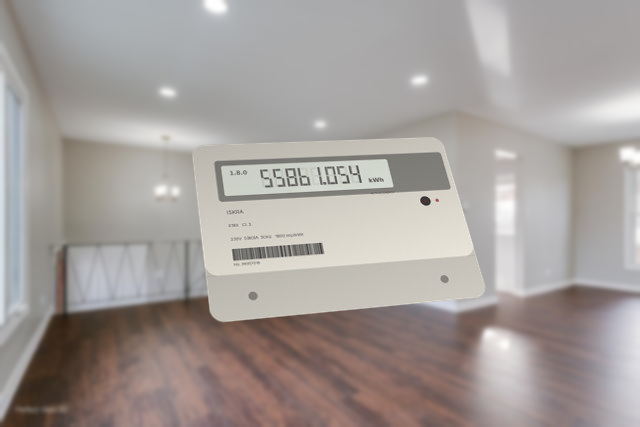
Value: 55861.054 (kWh)
